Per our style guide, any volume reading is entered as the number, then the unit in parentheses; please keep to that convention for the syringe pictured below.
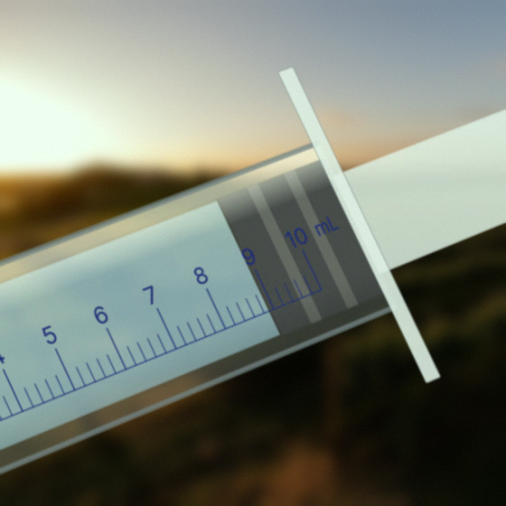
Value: 8.9 (mL)
